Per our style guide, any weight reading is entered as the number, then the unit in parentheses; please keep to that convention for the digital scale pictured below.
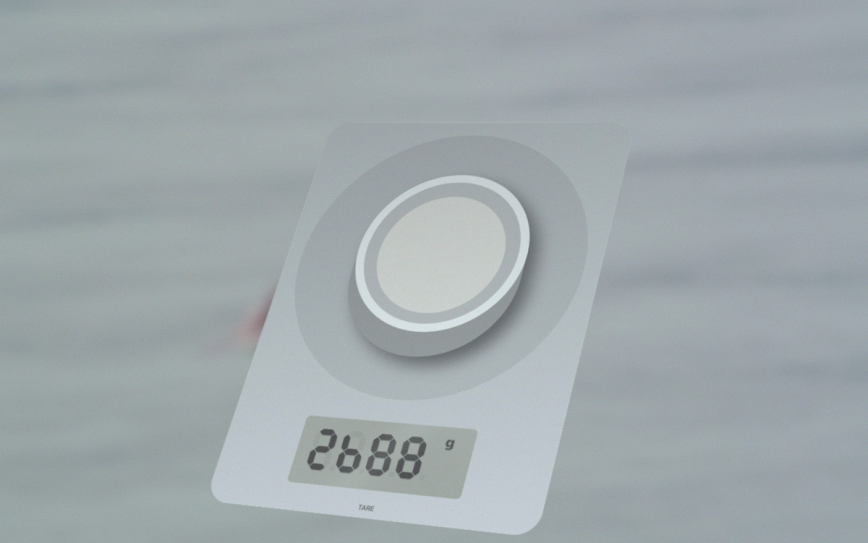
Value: 2688 (g)
